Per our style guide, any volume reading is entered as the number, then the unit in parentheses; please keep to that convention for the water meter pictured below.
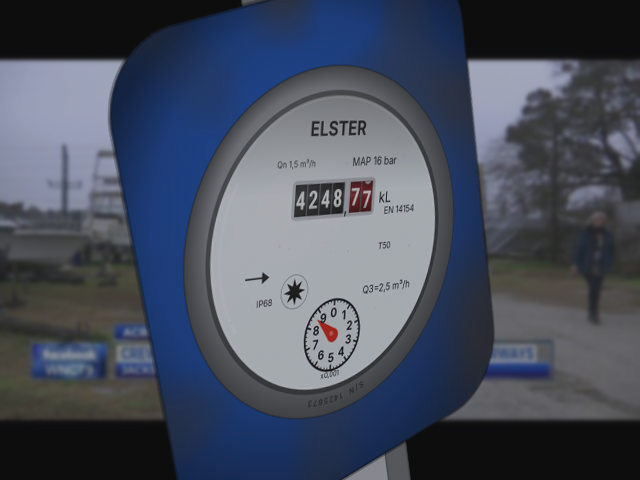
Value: 4248.768 (kL)
